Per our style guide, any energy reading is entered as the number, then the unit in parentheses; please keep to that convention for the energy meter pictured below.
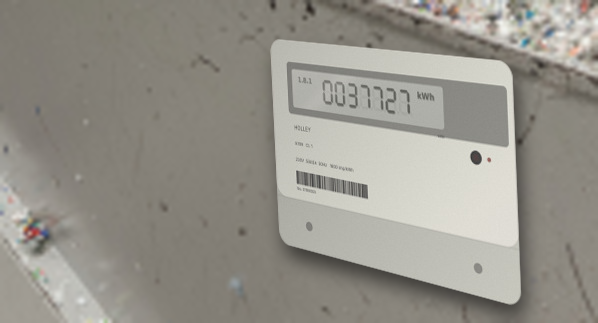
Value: 37727 (kWh)
